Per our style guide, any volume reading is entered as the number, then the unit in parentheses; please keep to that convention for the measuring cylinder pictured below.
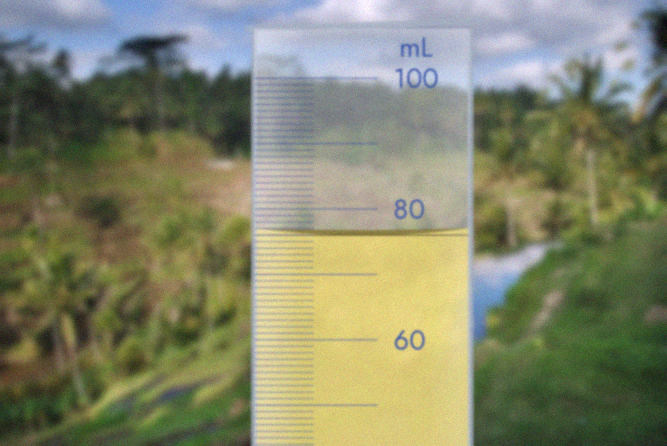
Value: 76 (mL)
